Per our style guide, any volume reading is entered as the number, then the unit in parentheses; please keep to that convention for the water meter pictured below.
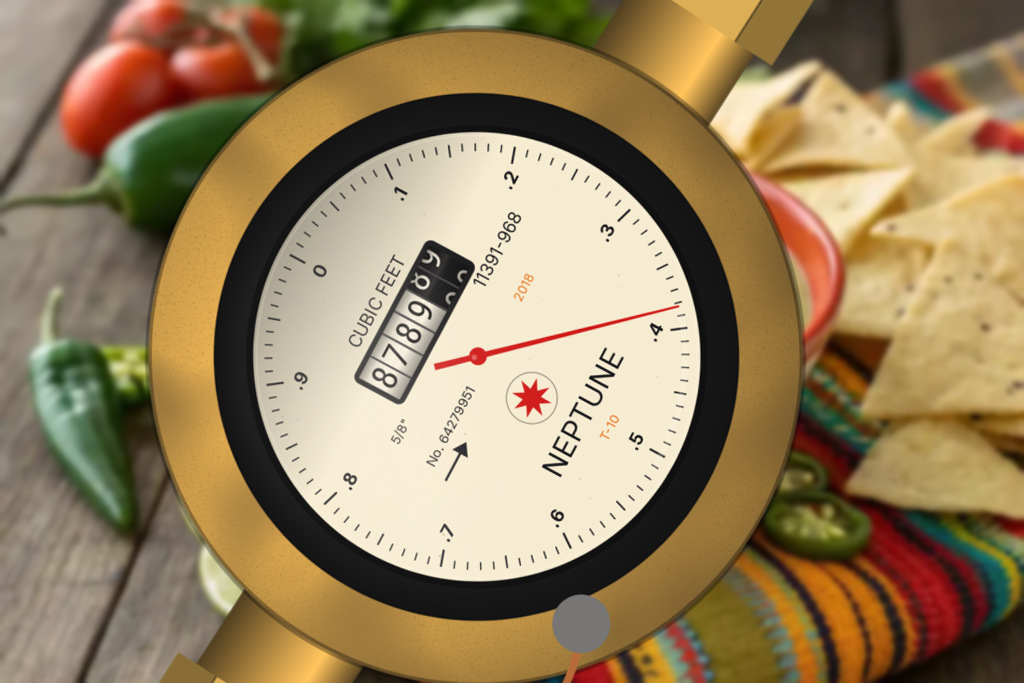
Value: 878989.38 (ft³)
